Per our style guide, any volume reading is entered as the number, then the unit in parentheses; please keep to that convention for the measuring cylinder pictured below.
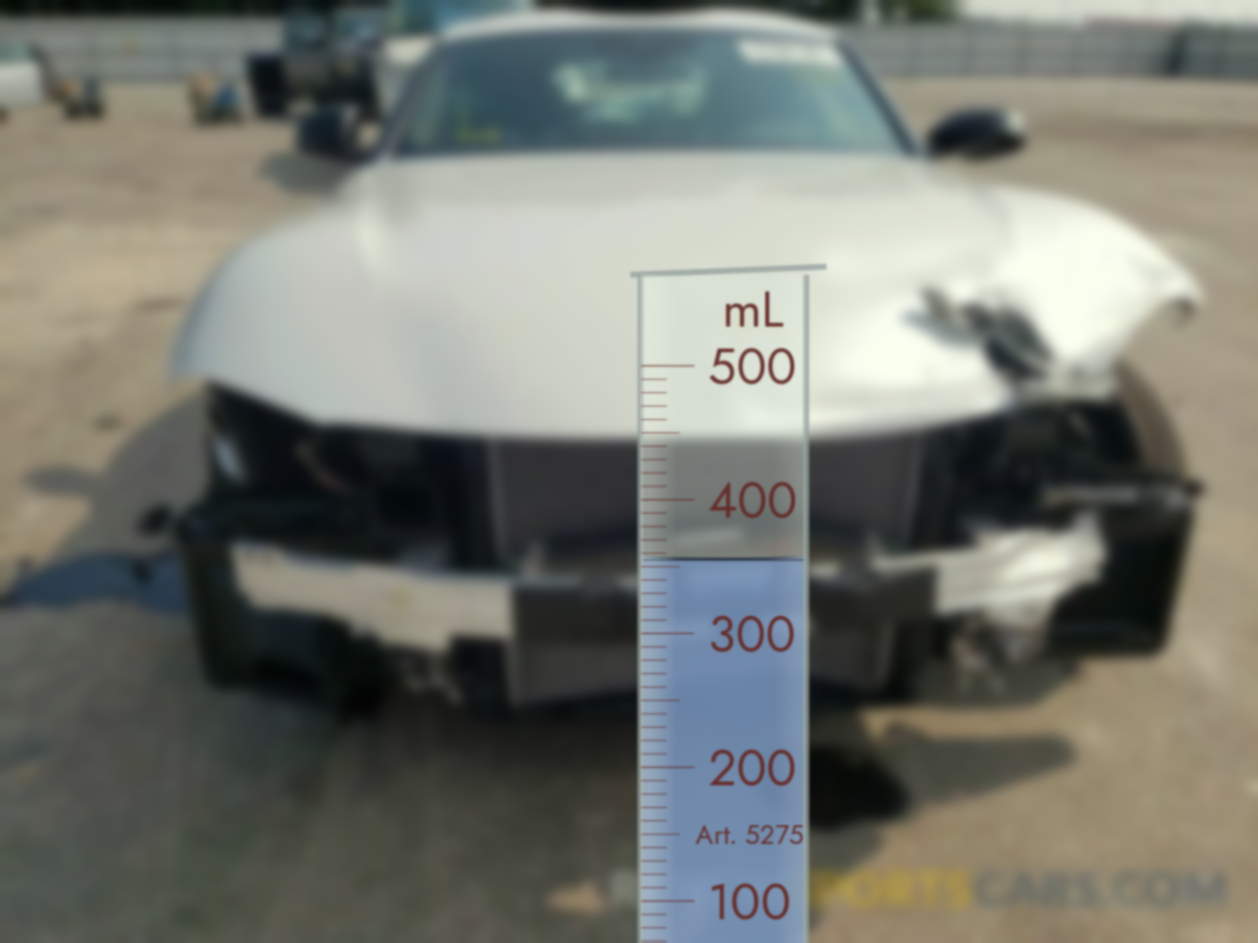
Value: 355 (mL)
